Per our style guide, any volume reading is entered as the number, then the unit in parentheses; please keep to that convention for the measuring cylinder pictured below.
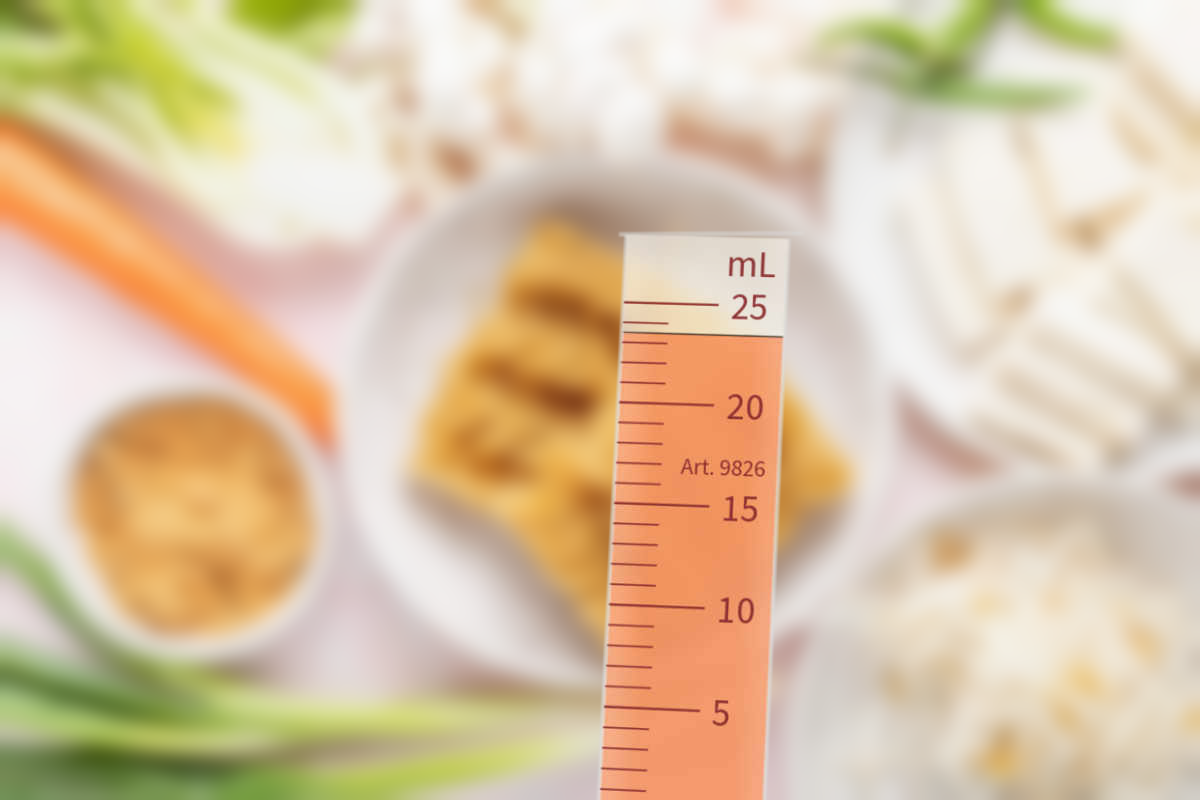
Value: 23.5 (mL)
